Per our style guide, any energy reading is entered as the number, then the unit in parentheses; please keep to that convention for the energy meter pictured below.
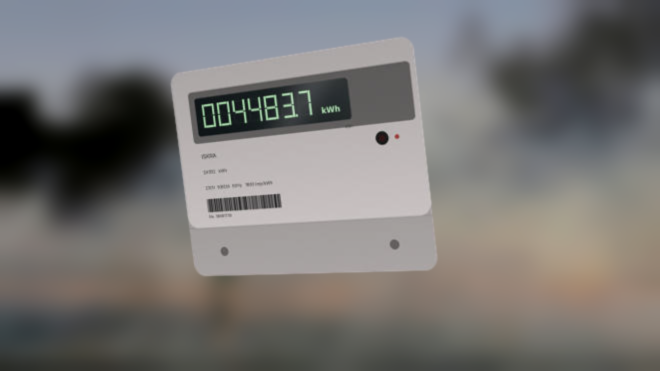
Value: 4483.7 (kWh)
